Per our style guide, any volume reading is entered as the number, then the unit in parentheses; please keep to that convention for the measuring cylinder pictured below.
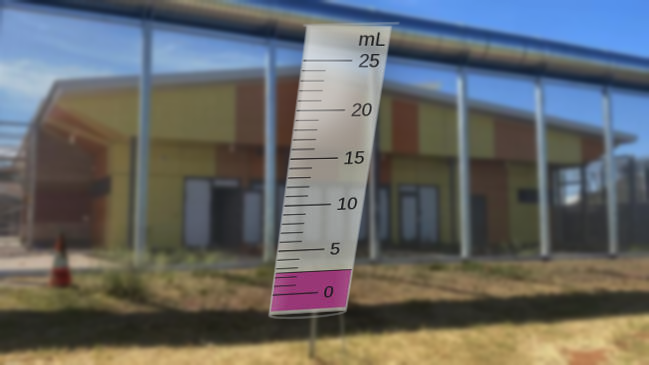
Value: 2.5 (mL)
